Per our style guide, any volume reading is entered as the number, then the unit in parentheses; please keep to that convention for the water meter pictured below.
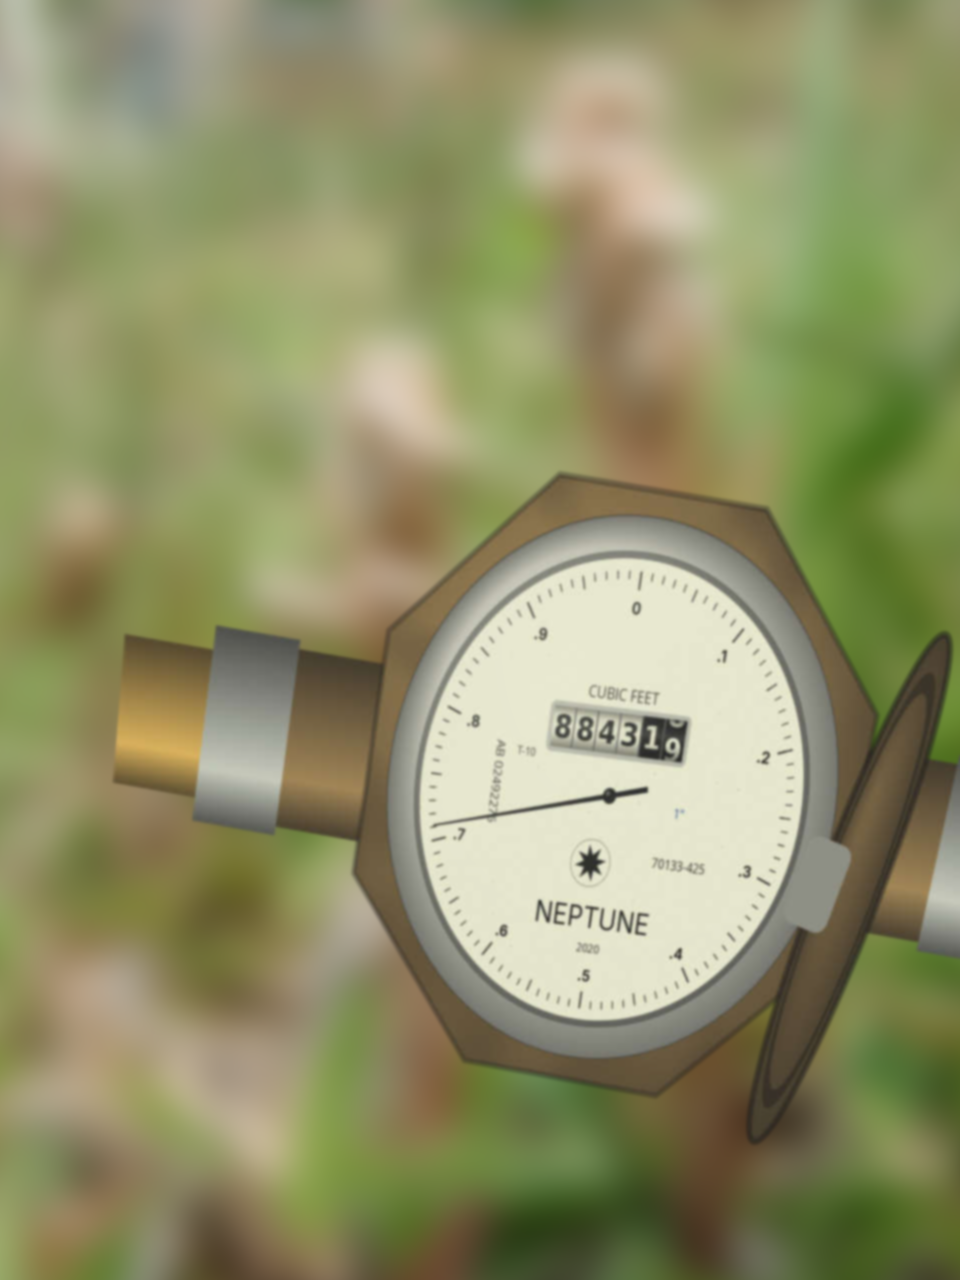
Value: 884318.71 (ft³)
